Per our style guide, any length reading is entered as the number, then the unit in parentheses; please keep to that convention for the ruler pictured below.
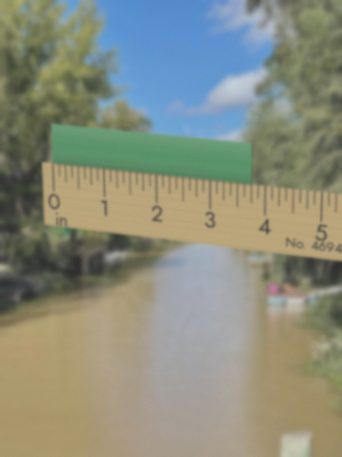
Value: 3.75 (in)
